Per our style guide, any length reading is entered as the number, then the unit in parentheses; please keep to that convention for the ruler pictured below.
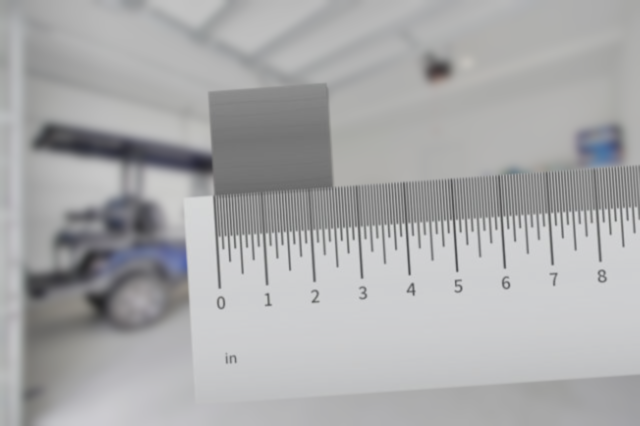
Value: 2.5 (in)
